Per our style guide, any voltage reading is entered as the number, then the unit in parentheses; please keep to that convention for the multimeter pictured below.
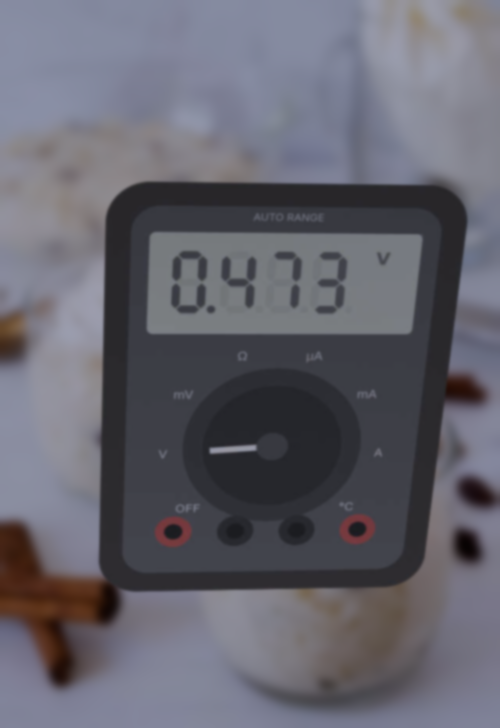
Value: 0.473 (V)
